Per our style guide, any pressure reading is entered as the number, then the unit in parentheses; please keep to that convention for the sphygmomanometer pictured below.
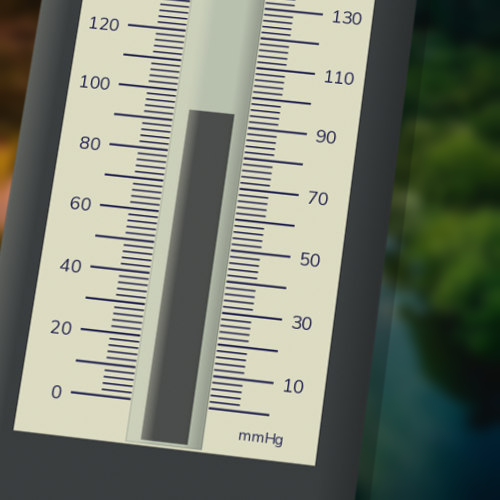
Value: 94 (mmHg)
